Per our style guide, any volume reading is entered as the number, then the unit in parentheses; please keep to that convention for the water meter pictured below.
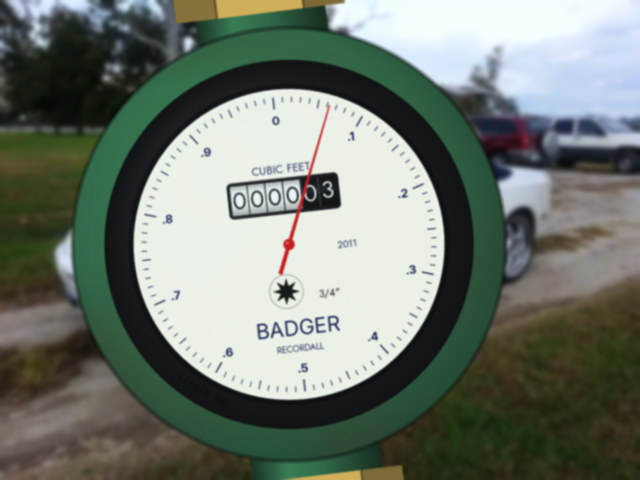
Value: 3.06 (ft³)
